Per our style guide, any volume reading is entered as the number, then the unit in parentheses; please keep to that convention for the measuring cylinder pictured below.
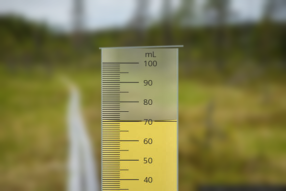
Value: 70 (mL)
